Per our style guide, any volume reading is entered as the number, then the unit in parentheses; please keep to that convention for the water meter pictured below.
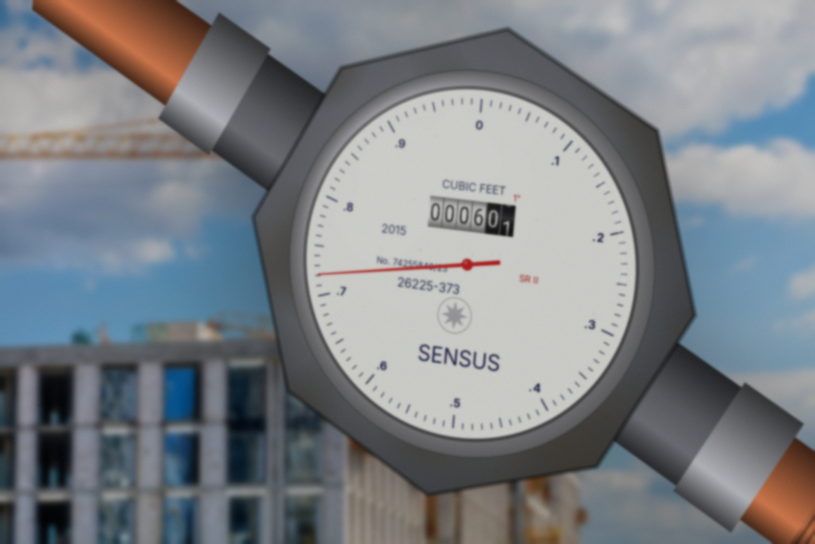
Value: 600.72 (ft³)
